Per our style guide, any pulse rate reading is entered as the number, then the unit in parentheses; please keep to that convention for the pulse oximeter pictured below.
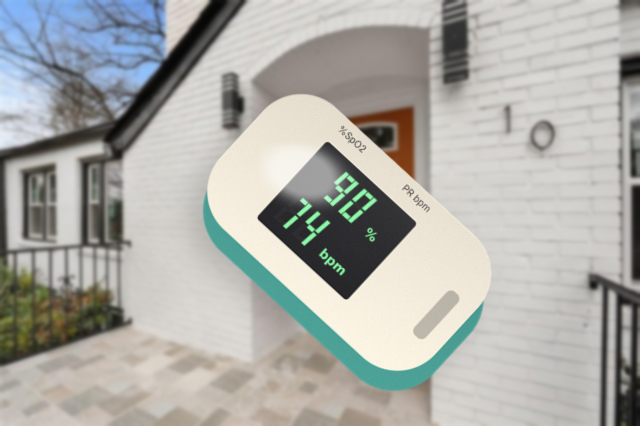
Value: 74 (bpm)
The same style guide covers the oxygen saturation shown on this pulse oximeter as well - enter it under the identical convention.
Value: 90 (%)
